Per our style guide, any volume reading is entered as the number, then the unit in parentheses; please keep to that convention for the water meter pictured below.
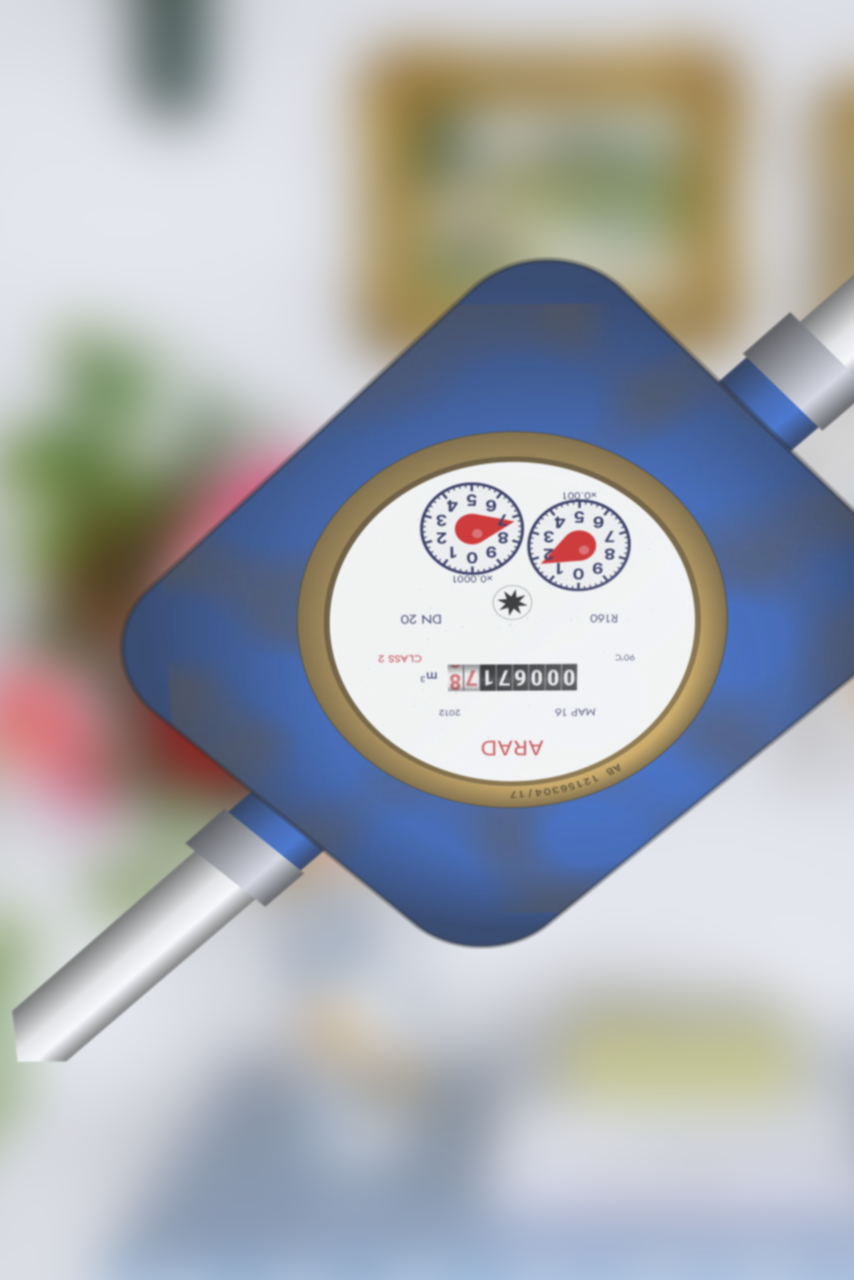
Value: 671.7817 (m³)
